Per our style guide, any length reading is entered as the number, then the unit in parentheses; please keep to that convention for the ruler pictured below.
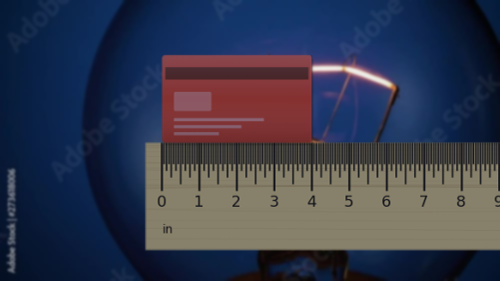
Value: 4 (in)
